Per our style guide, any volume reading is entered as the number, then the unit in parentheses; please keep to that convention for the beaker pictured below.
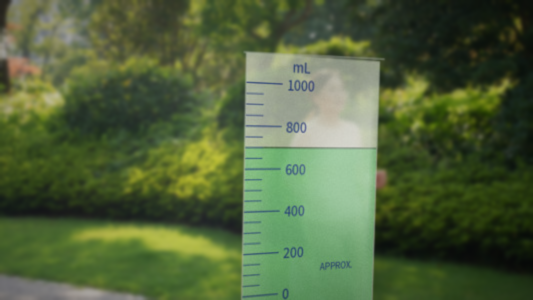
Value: 700 (mL)
